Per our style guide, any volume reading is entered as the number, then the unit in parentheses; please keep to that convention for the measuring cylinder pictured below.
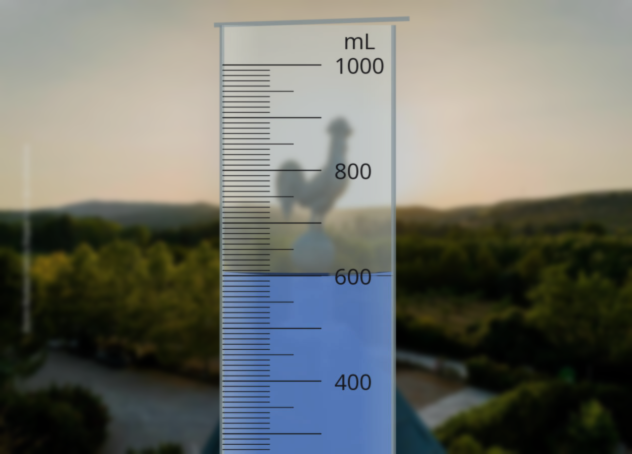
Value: 600 (mL)
